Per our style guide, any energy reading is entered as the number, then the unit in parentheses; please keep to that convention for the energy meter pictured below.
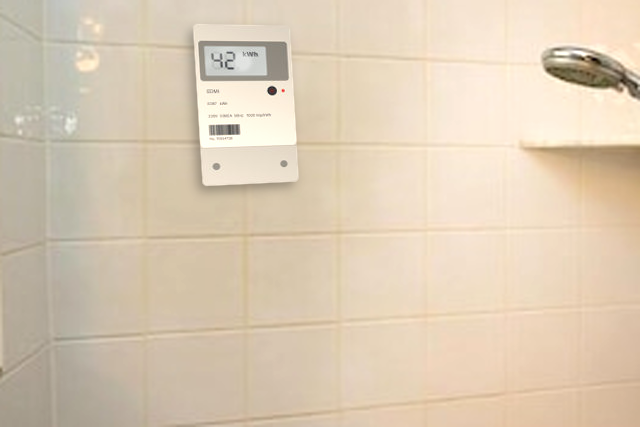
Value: 42 (kWh)
